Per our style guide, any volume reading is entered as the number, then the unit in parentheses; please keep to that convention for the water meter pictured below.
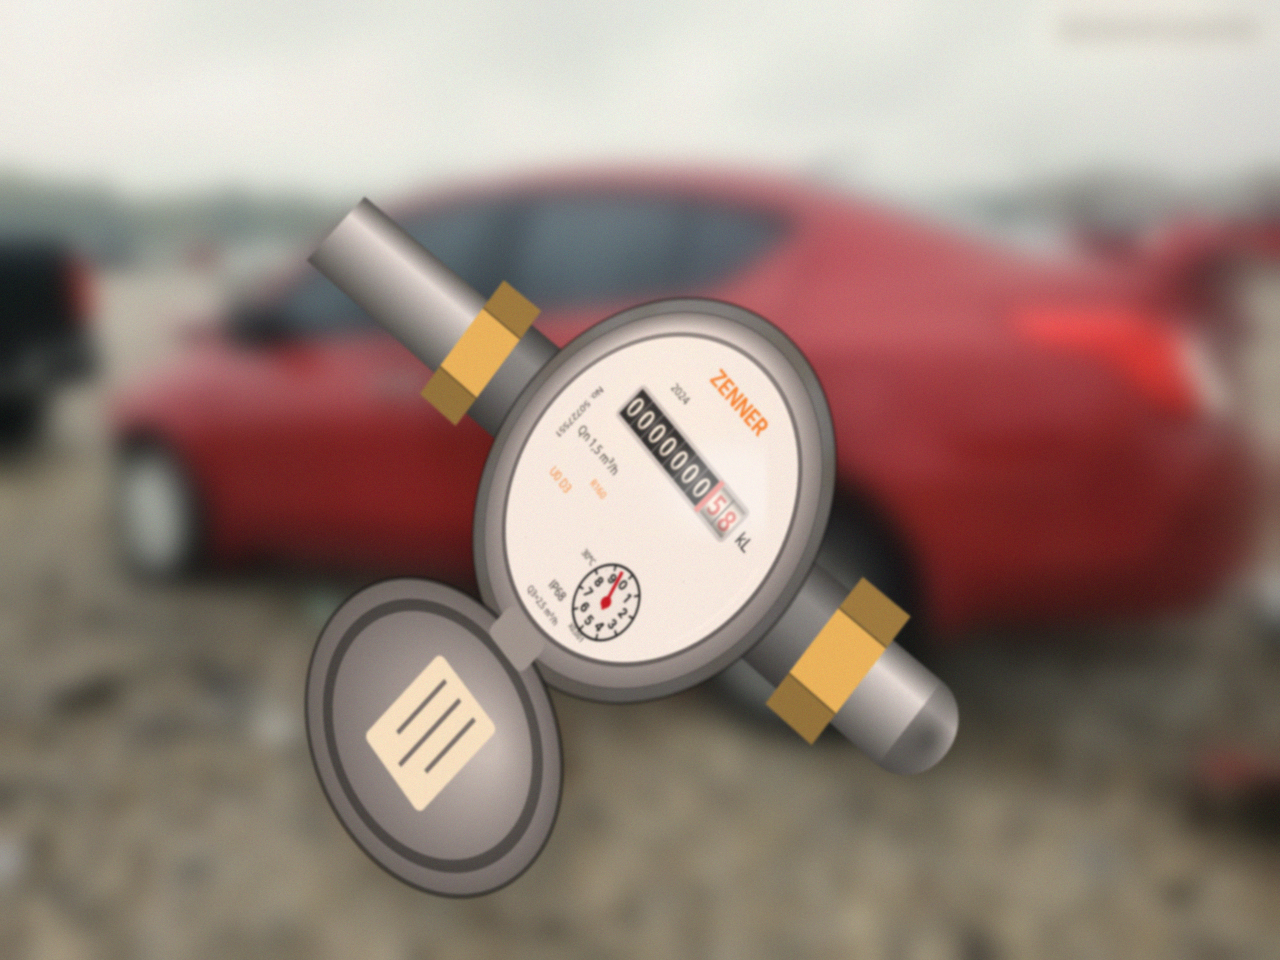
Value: 0.579 (kL)
